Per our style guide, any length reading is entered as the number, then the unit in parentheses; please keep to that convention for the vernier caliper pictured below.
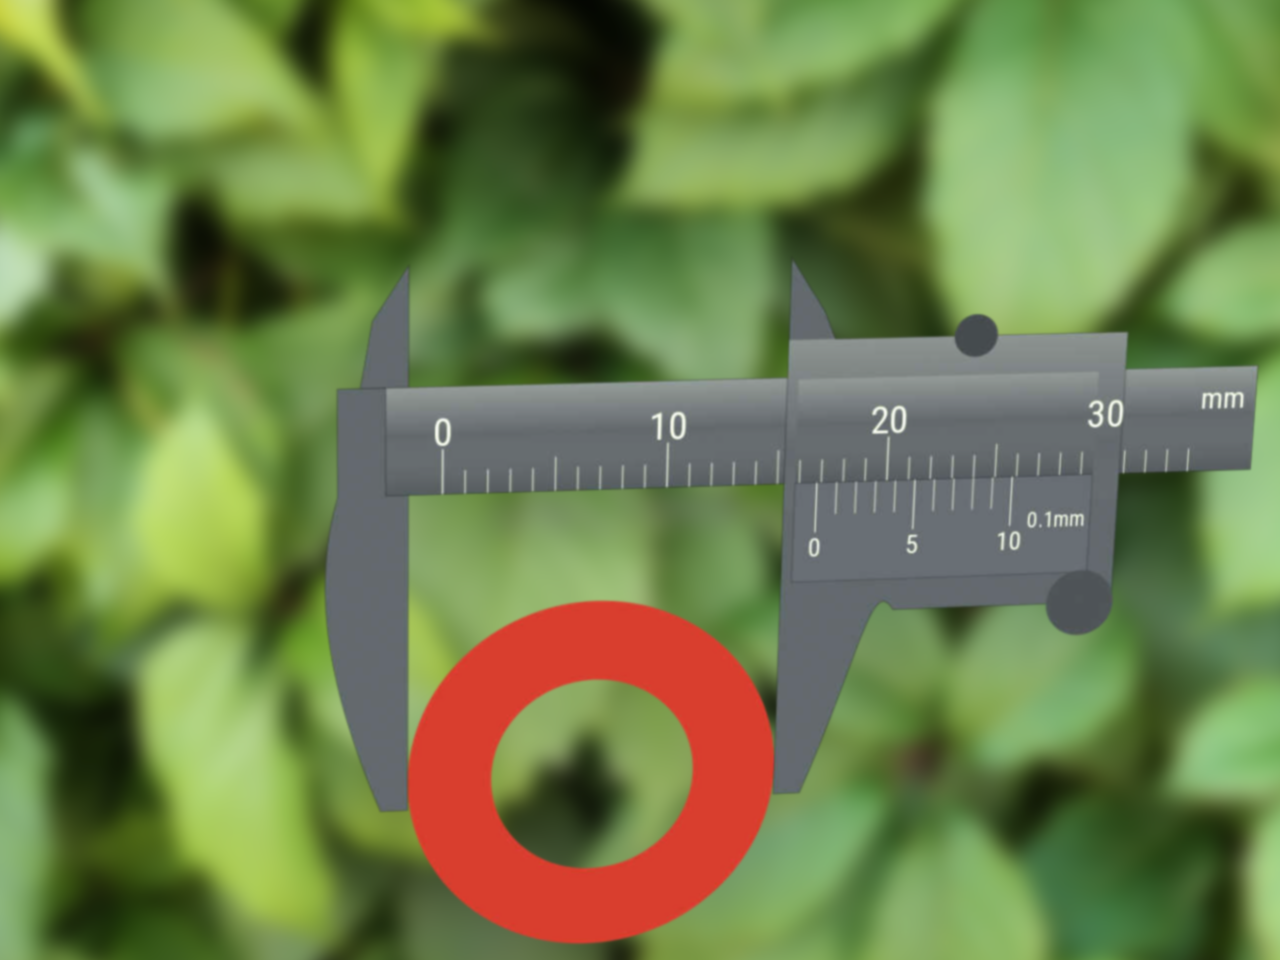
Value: 16.8 (mm)
